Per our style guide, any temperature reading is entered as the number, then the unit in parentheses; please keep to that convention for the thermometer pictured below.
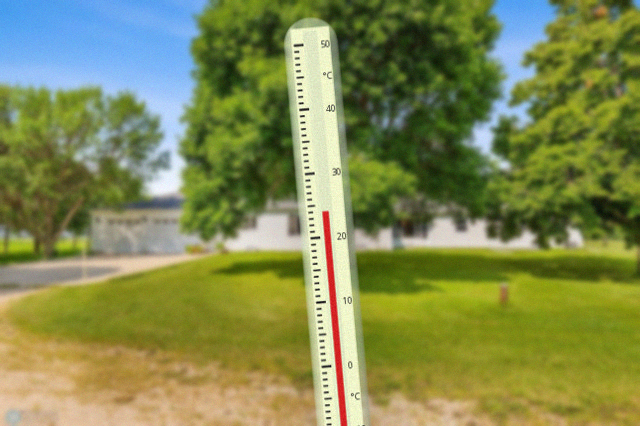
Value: 24 (°C)
